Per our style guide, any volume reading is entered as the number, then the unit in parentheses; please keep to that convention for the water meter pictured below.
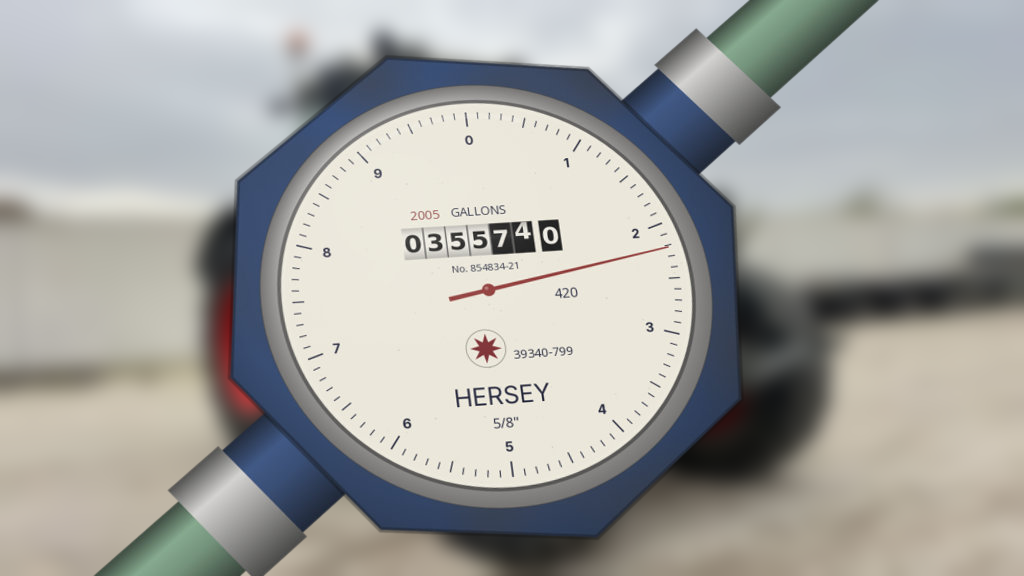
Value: 355742.2 (gal)
